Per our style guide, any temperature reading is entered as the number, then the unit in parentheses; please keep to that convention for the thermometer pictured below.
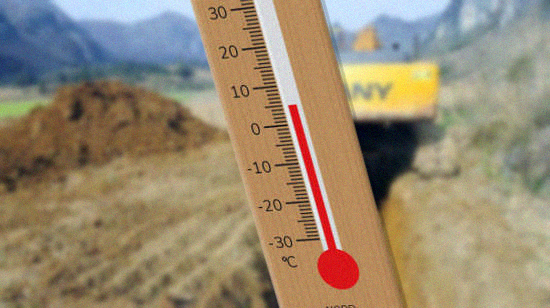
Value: 5 (°C)
